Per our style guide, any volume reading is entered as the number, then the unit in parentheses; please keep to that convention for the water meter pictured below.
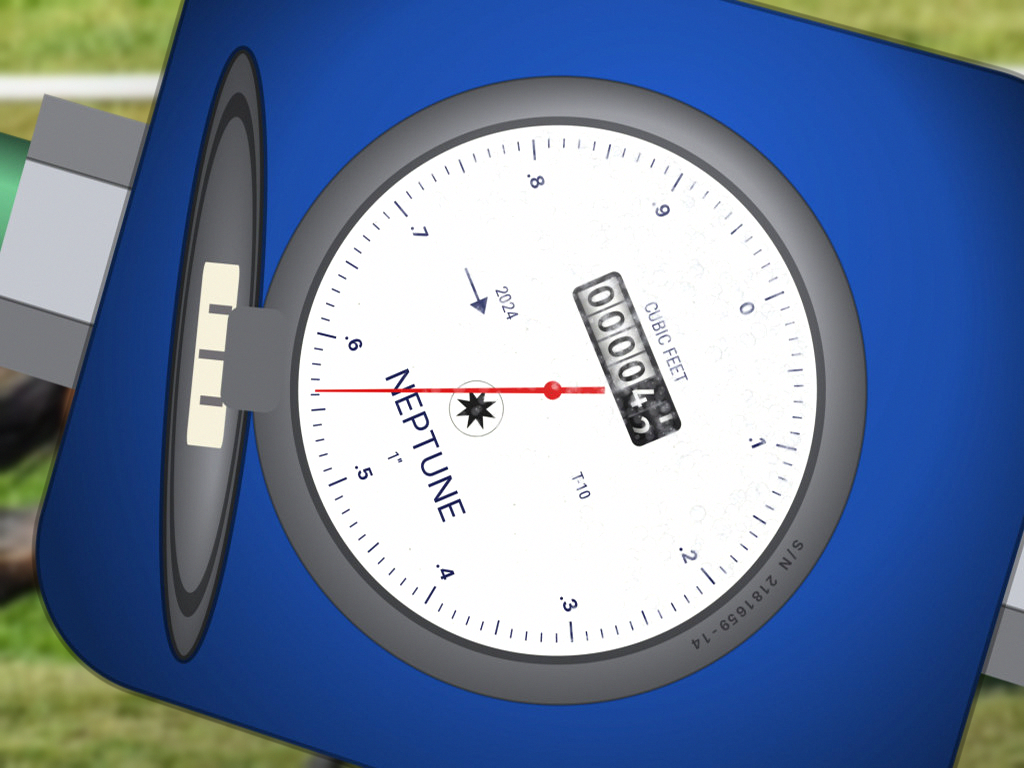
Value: 41.56 (ft³)
